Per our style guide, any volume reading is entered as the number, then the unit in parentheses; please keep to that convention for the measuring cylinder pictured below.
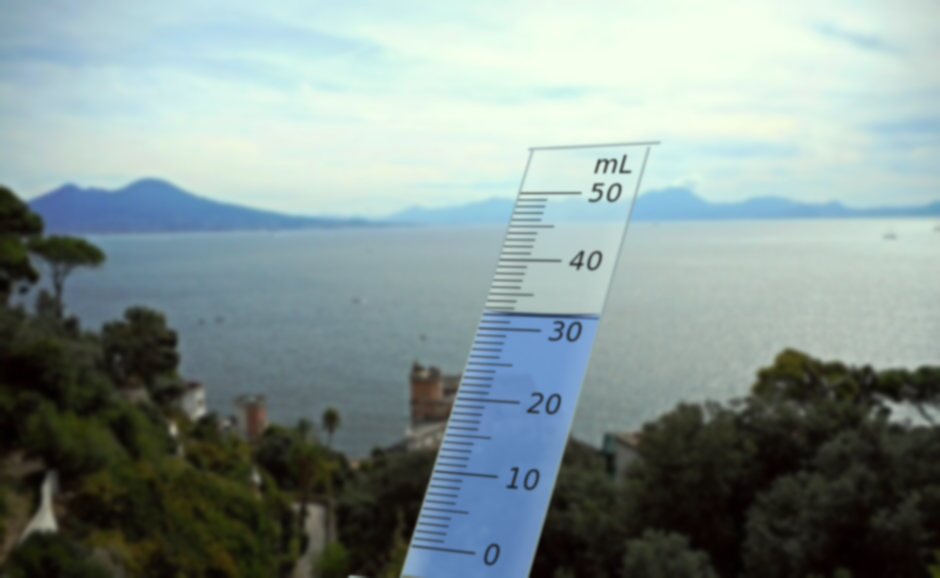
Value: 32 (mL)
